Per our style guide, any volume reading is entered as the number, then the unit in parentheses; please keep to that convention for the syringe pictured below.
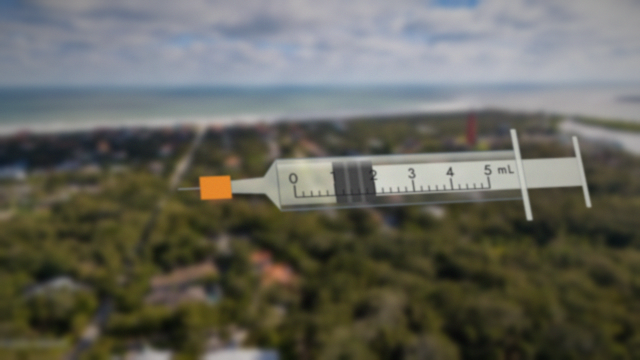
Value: 1 (mL)
